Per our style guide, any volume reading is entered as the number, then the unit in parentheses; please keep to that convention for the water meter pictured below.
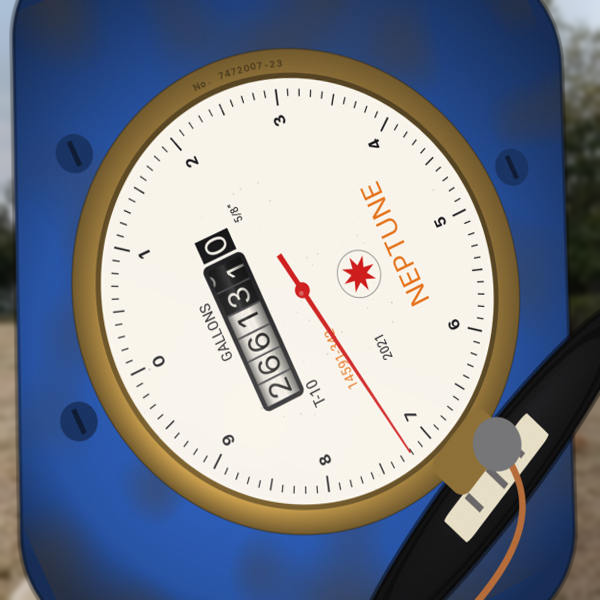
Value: 2661307.2 (gal)
